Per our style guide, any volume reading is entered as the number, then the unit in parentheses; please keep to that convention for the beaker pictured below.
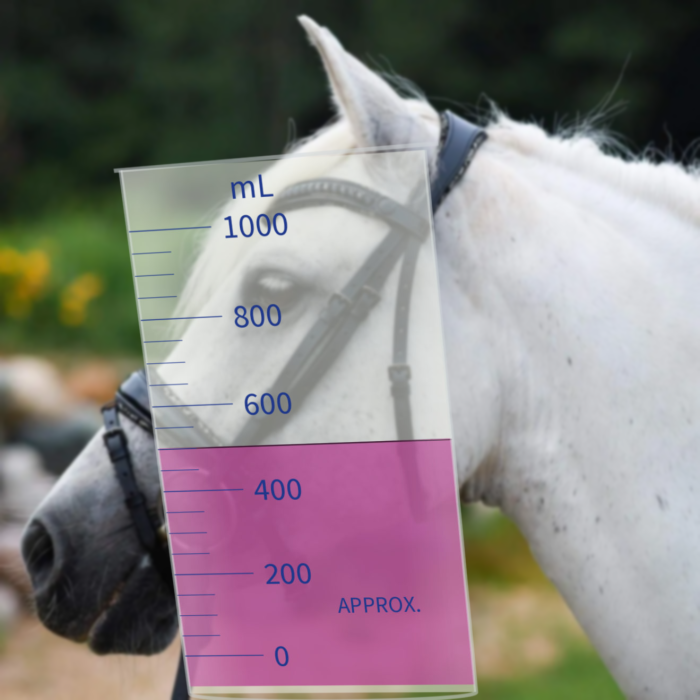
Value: 500 (mL)
